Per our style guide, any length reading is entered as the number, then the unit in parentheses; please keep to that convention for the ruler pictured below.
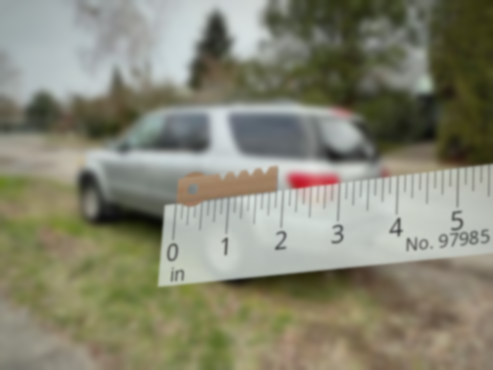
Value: 1.875 (in)
